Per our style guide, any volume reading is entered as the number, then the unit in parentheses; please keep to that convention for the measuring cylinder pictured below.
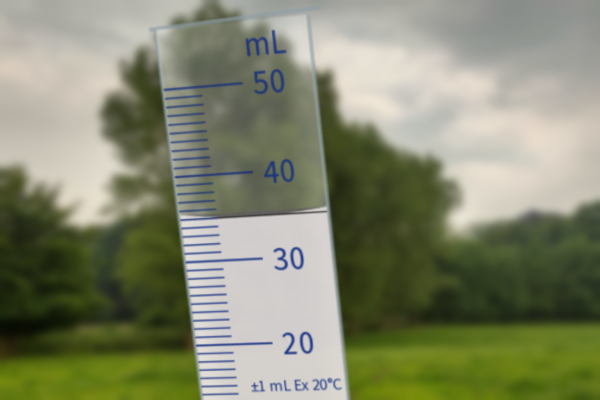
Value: 35 (mL)
